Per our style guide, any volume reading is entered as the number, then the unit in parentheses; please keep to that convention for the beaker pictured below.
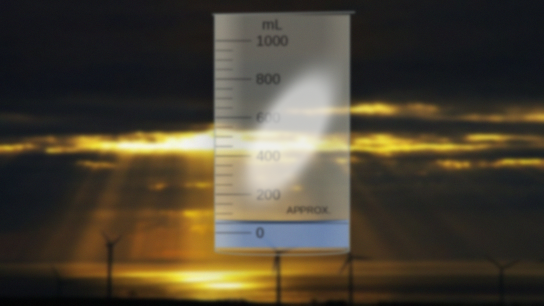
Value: 50 (mL)
